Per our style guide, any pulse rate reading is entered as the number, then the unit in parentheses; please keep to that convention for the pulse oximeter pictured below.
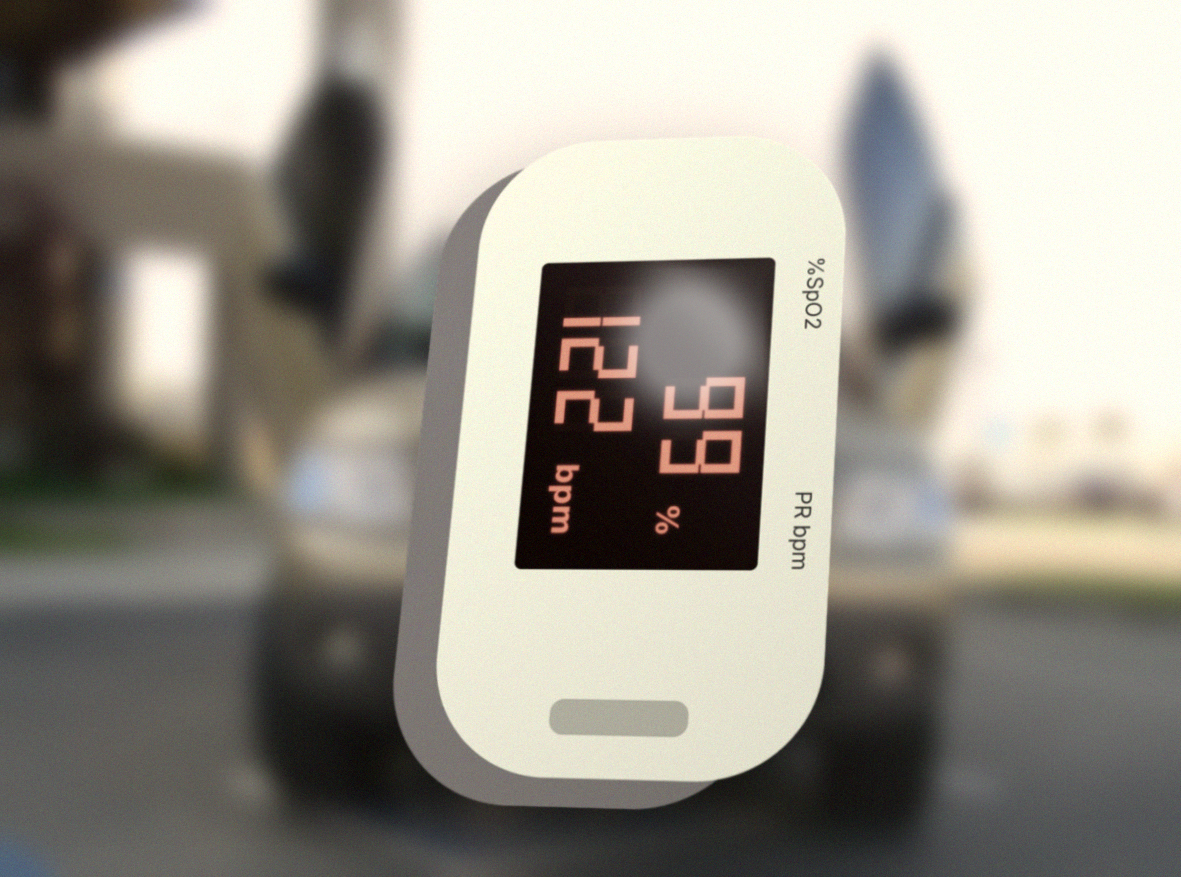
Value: 122 (bpm)
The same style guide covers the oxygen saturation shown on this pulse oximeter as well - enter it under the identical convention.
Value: 99 (%)
